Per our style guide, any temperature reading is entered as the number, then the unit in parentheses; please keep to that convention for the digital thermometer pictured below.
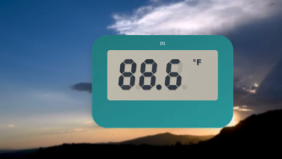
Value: 88.6 (°F)
